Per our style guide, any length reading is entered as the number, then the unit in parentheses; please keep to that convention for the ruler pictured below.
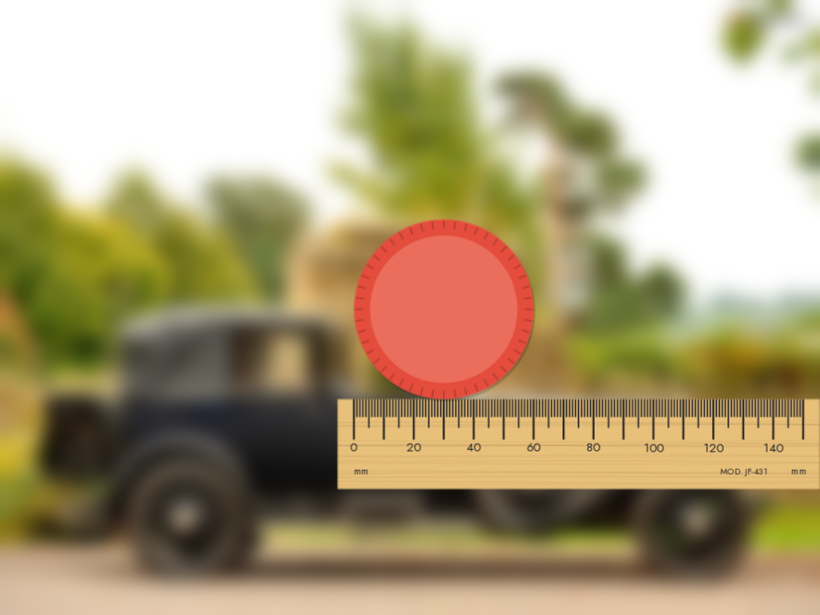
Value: 60 (mm)
